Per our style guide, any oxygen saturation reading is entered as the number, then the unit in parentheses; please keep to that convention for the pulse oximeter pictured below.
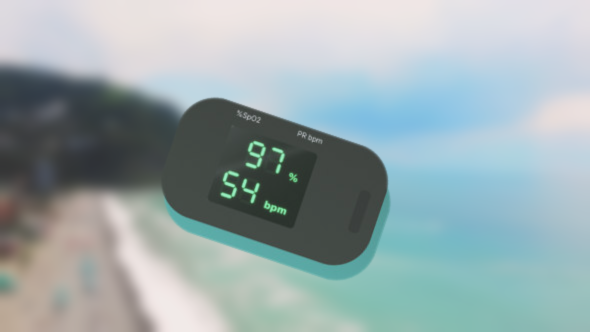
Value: 97 (%)
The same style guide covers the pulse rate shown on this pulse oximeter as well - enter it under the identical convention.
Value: 54 (bpm)
